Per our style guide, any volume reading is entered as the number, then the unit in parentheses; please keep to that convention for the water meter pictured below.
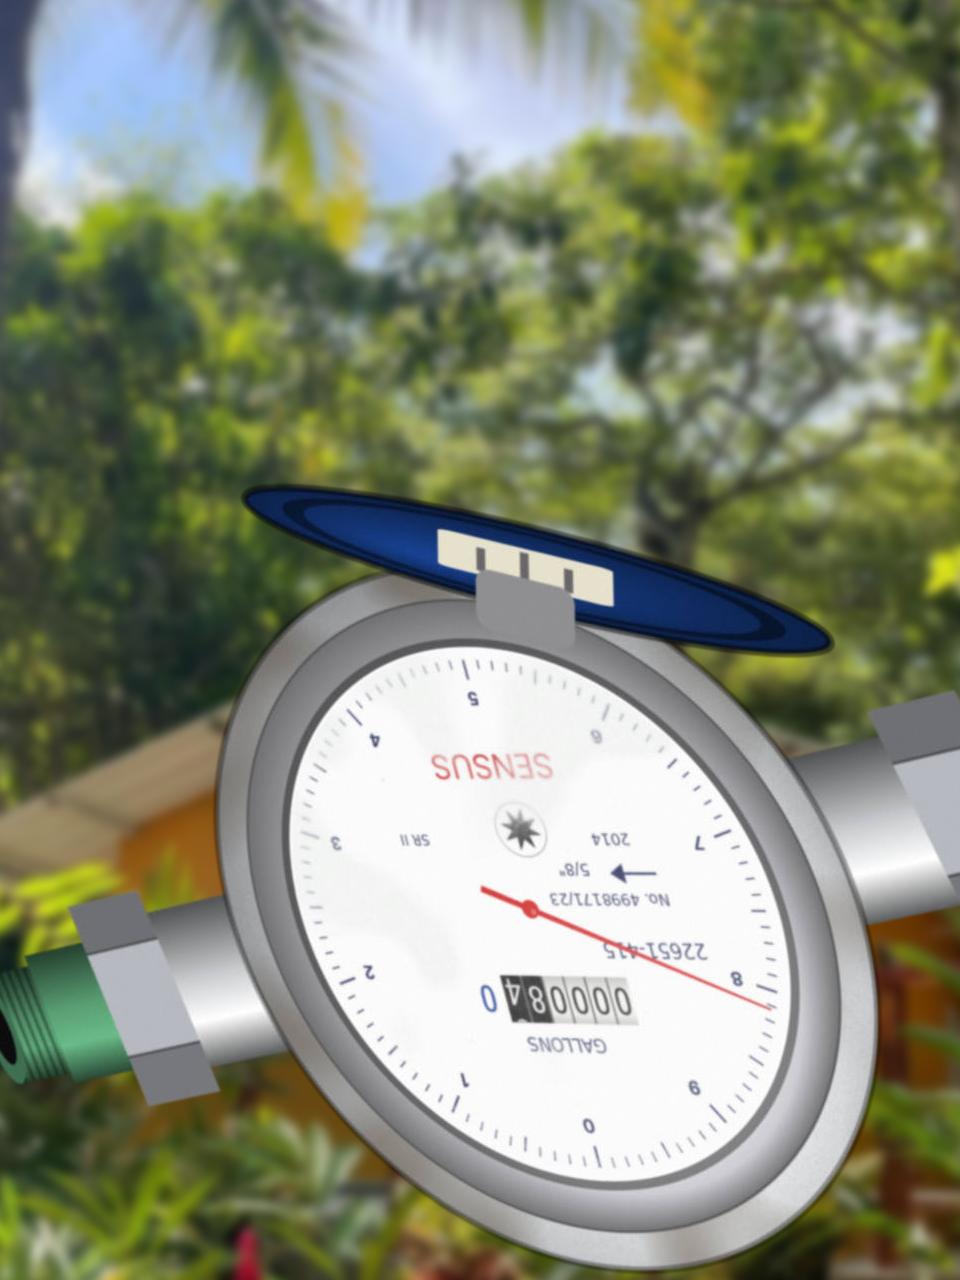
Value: 838.1 (gal)
